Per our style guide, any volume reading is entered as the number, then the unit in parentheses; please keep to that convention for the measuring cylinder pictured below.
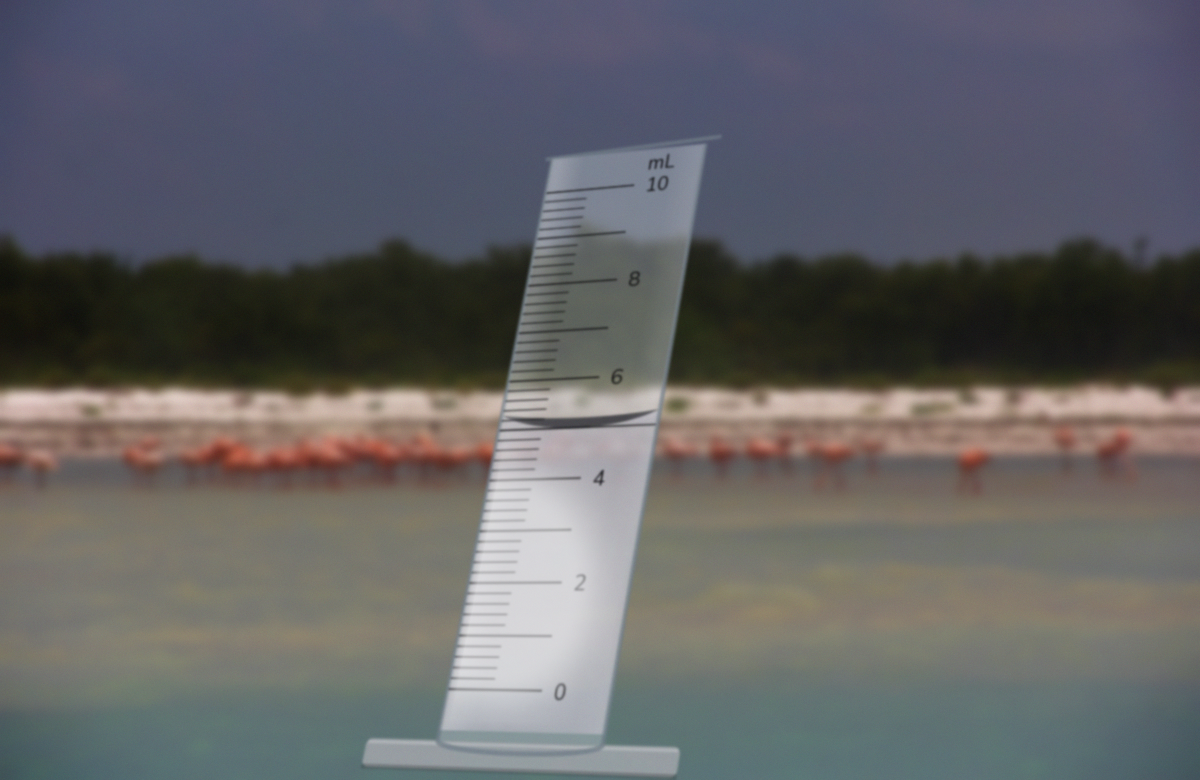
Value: 5 (mL)
